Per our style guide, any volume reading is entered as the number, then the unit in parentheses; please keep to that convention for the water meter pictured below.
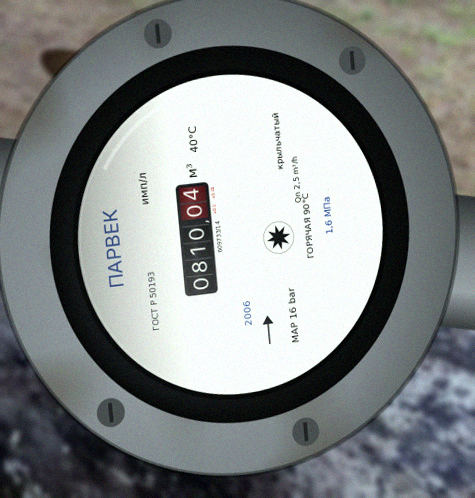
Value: 810.04 (m³)
